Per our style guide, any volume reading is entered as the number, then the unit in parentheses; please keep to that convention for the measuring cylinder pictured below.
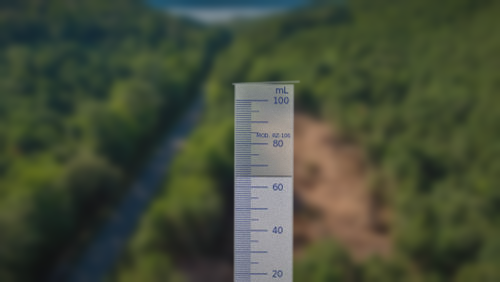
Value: 65 (mL)
